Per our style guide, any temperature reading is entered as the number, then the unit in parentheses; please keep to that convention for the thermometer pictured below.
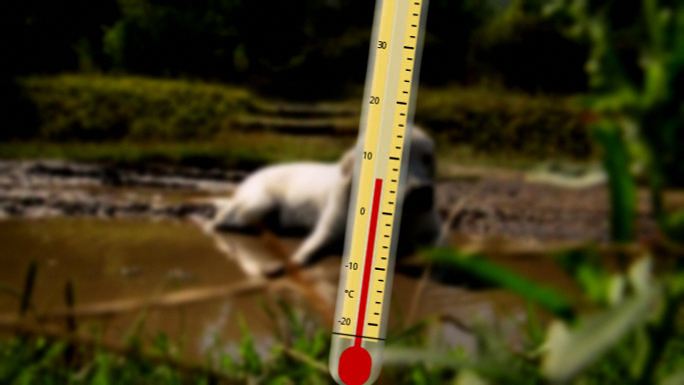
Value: 6 (°C)
